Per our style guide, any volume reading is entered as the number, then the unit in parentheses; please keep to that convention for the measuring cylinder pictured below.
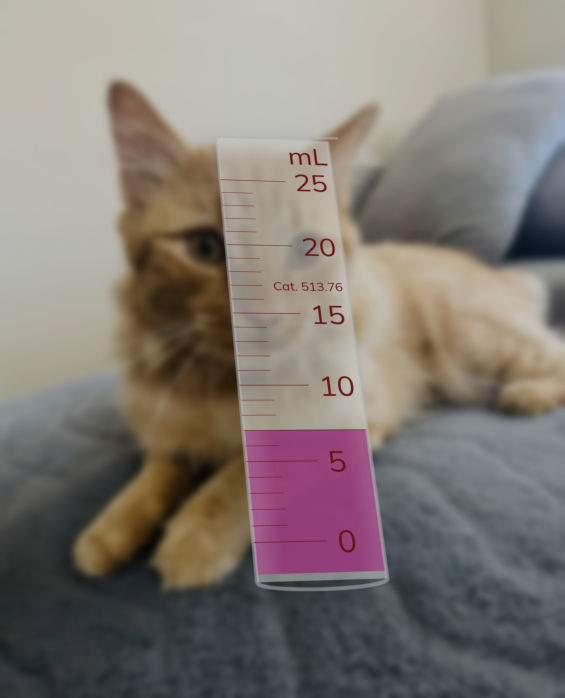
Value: 7 (mL)
